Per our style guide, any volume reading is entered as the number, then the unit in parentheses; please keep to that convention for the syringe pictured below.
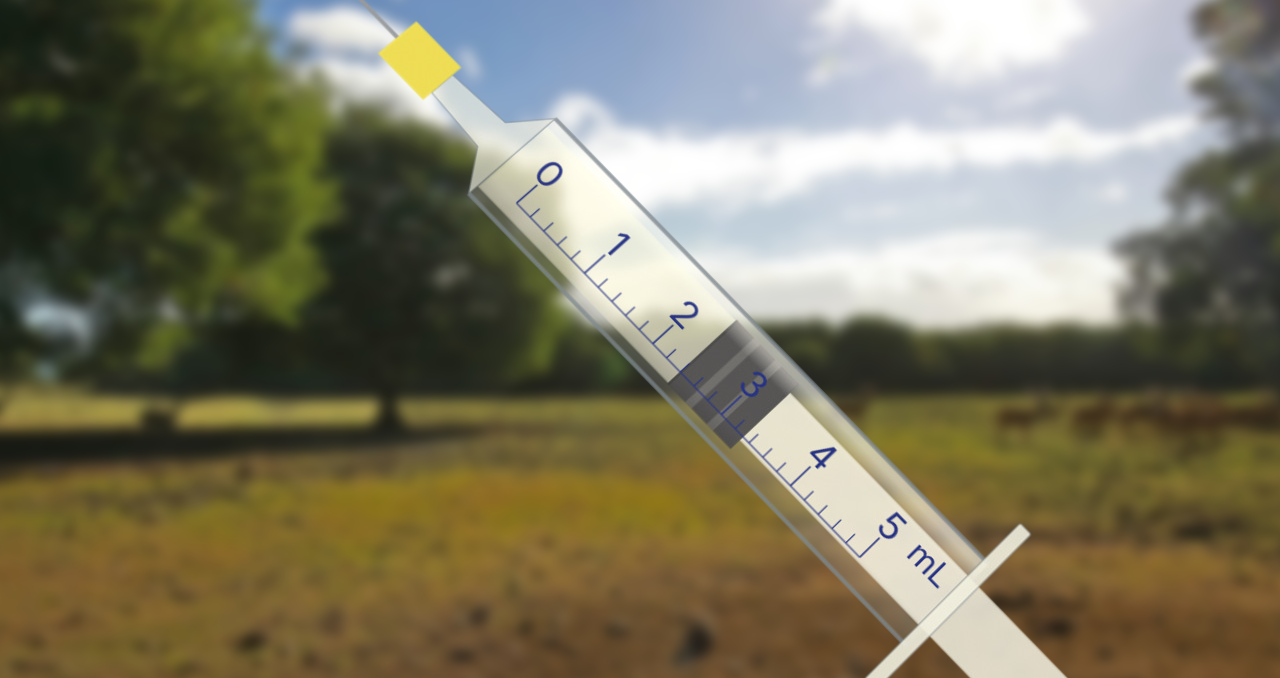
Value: 2.4 (mL)
